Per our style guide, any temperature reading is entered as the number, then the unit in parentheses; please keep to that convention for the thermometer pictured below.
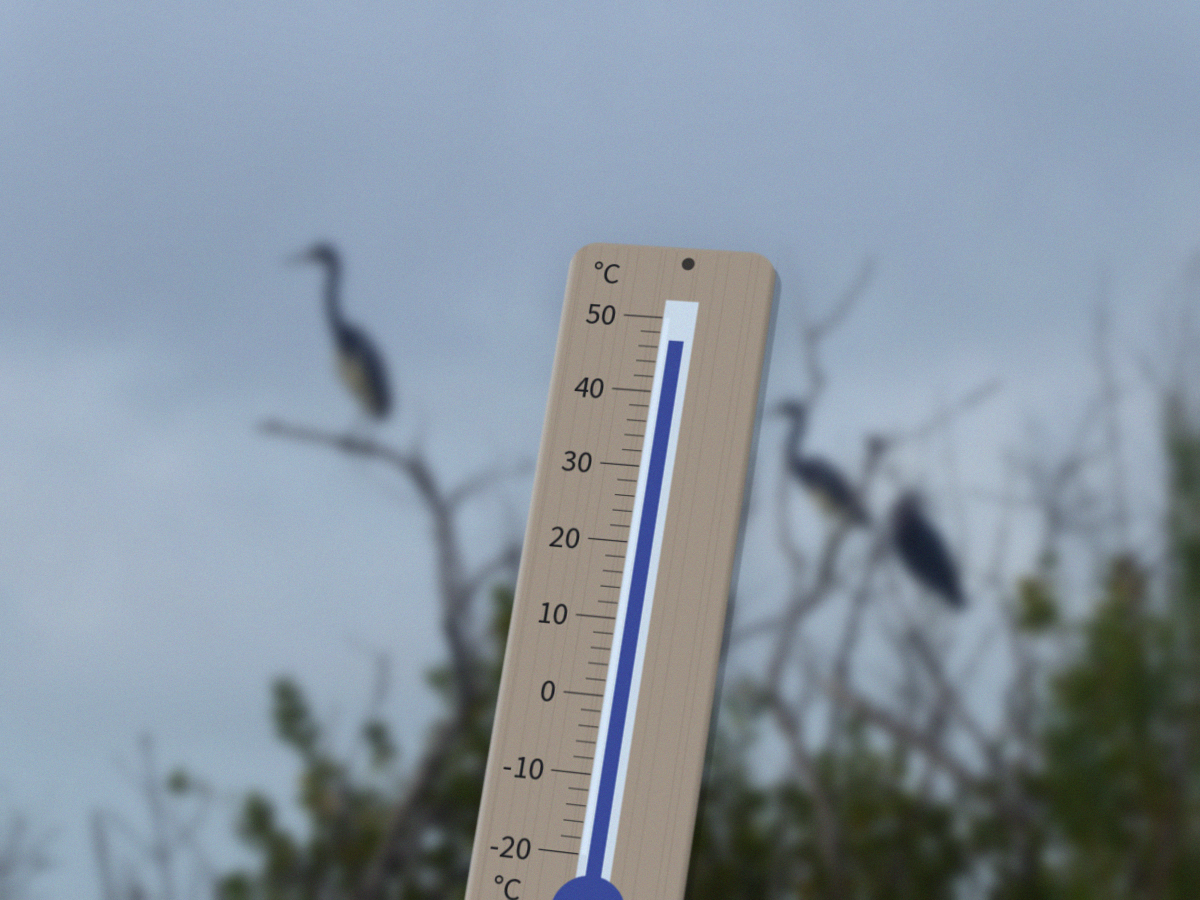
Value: 47 (°C)
